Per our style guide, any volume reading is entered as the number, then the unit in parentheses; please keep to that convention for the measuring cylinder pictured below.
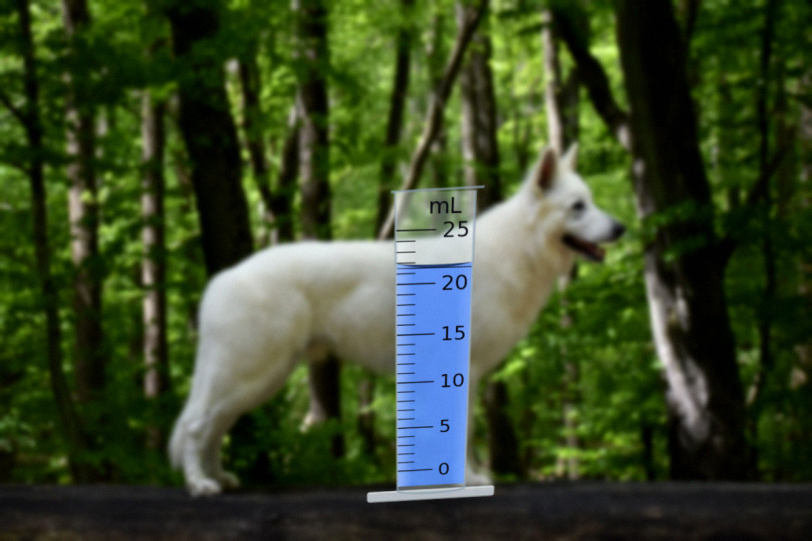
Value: 21.5 (mL)
